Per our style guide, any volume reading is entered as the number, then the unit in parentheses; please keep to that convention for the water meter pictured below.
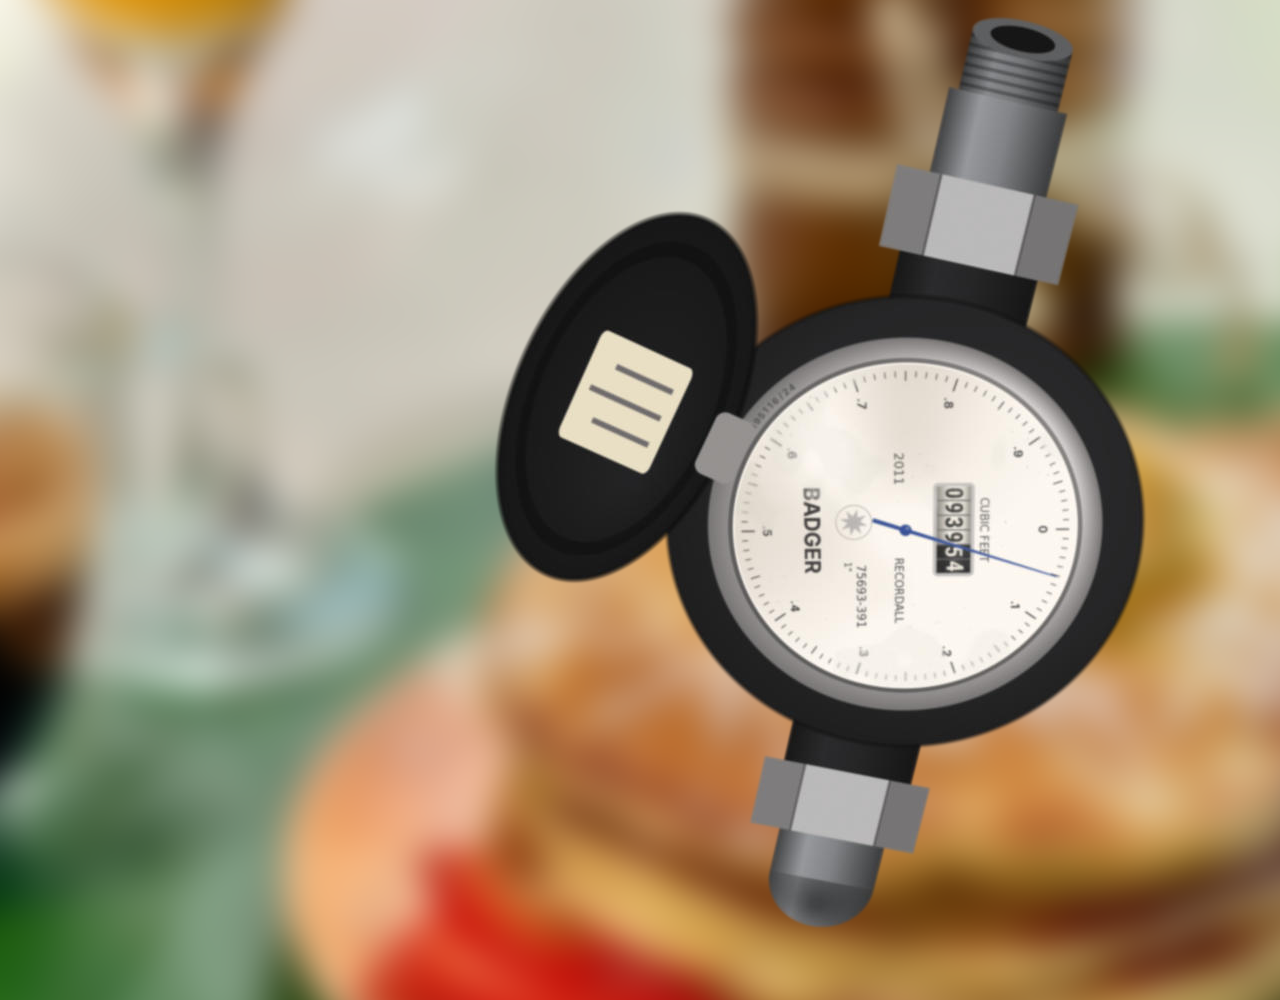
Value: 93954.05 (ft³)
